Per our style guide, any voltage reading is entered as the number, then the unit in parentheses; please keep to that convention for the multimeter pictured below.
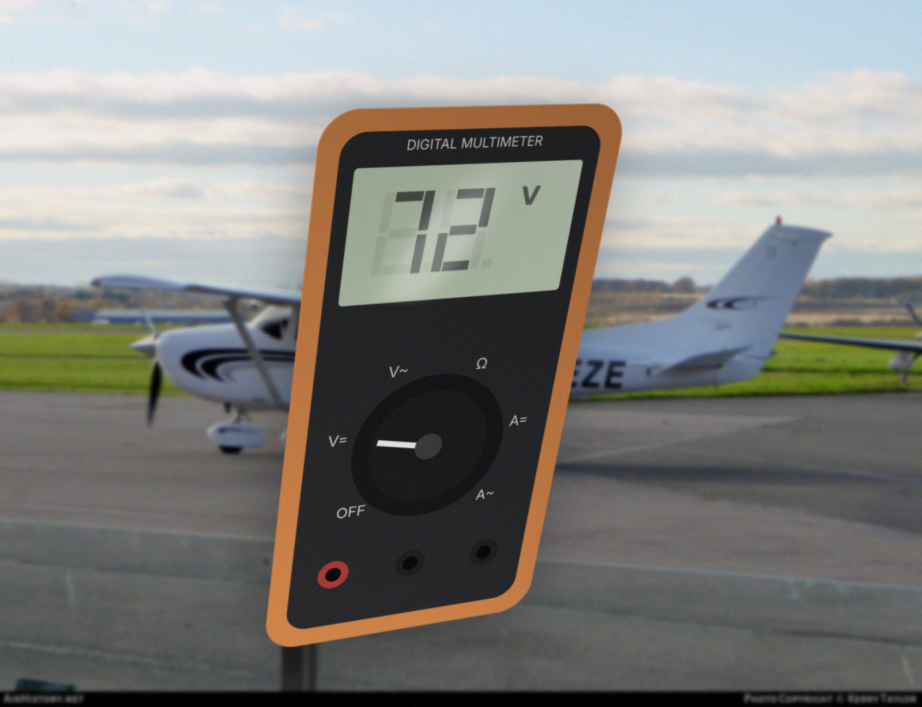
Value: 72 (V)
